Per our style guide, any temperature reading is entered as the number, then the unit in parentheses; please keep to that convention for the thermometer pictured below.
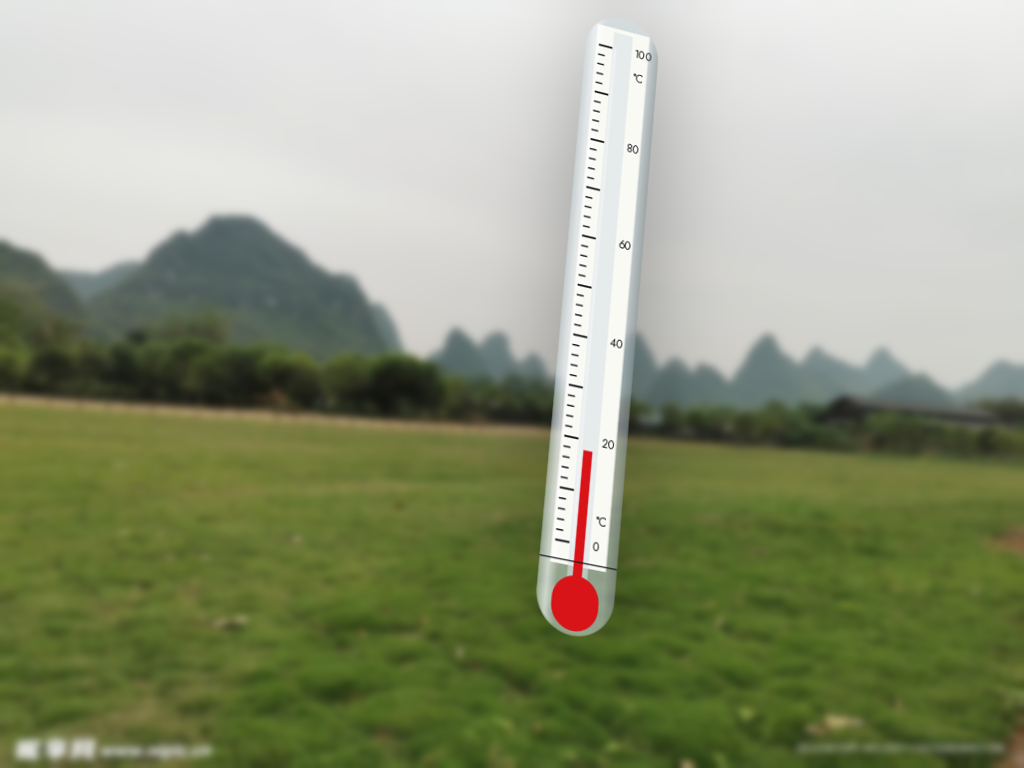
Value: 18 (°C)
